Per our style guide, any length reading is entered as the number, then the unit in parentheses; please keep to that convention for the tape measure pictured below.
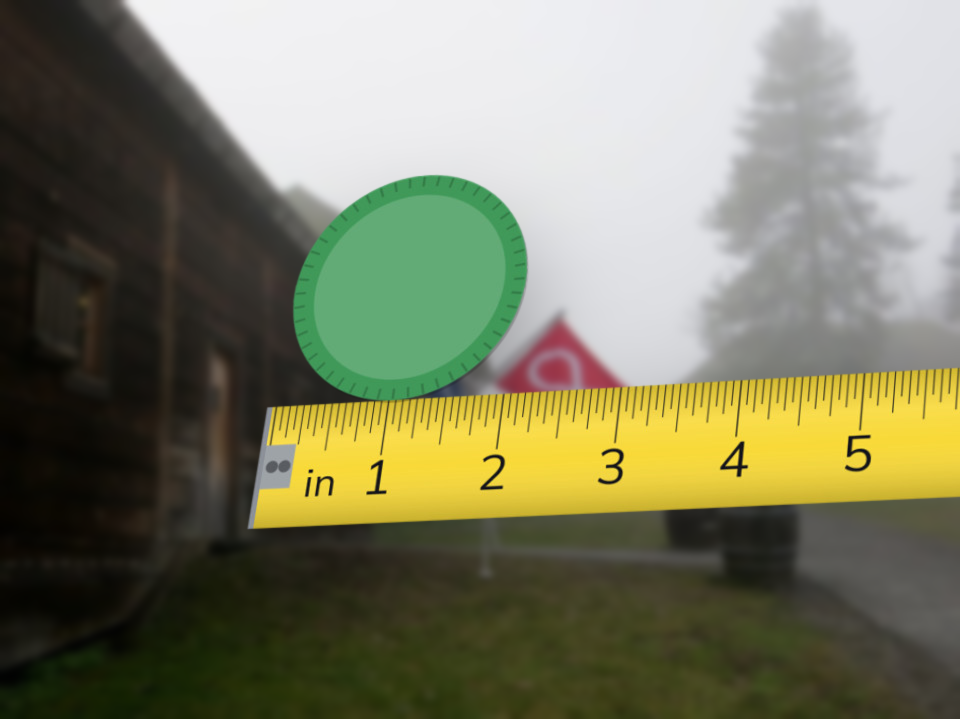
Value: 2.0625 (in)
